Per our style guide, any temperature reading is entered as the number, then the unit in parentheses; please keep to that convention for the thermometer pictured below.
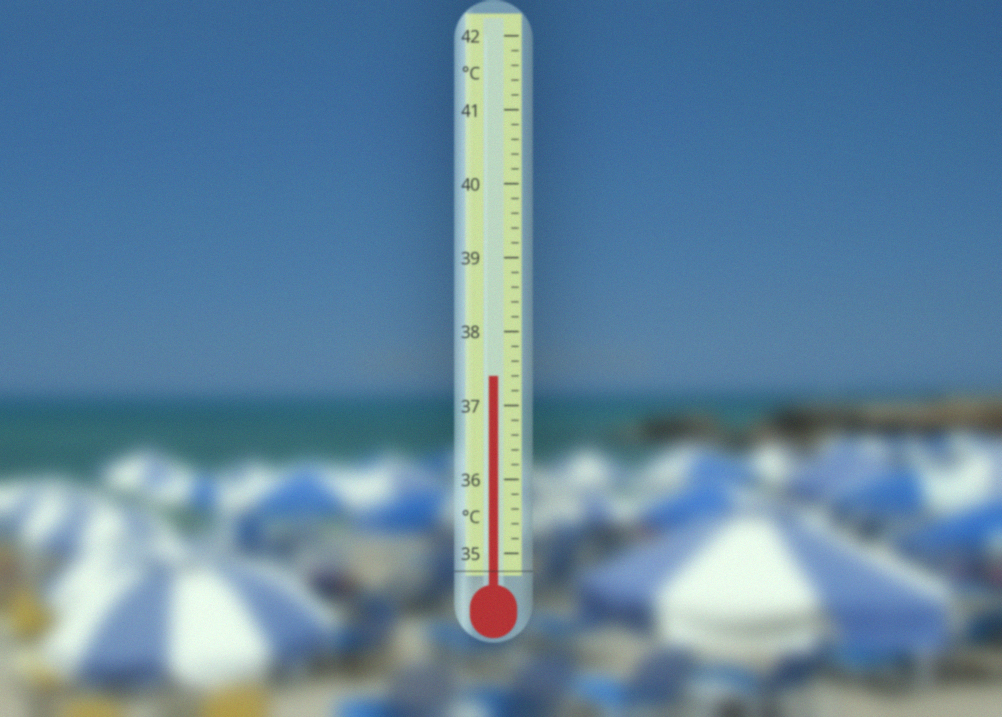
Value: 37.4 (°C)
